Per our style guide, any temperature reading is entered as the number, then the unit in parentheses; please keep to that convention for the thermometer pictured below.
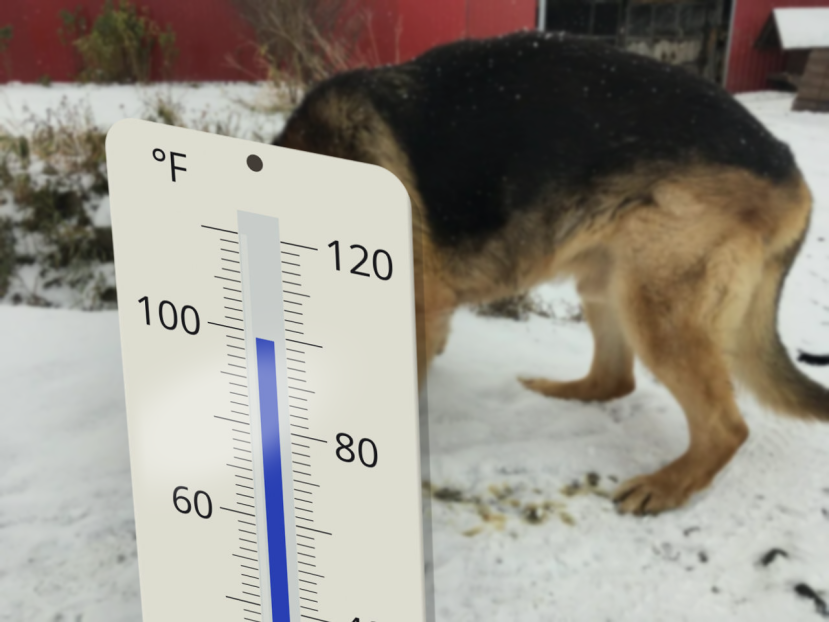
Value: 99 (°F)
